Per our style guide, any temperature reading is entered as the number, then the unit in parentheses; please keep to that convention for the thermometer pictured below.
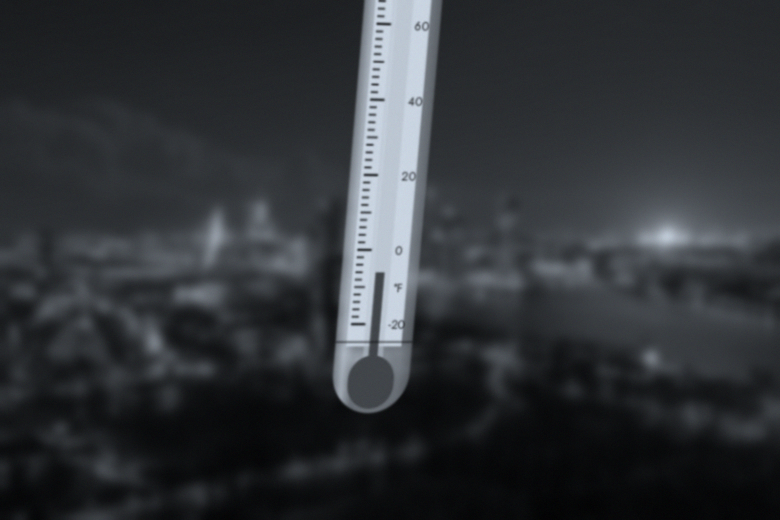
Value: -6 (°F)
